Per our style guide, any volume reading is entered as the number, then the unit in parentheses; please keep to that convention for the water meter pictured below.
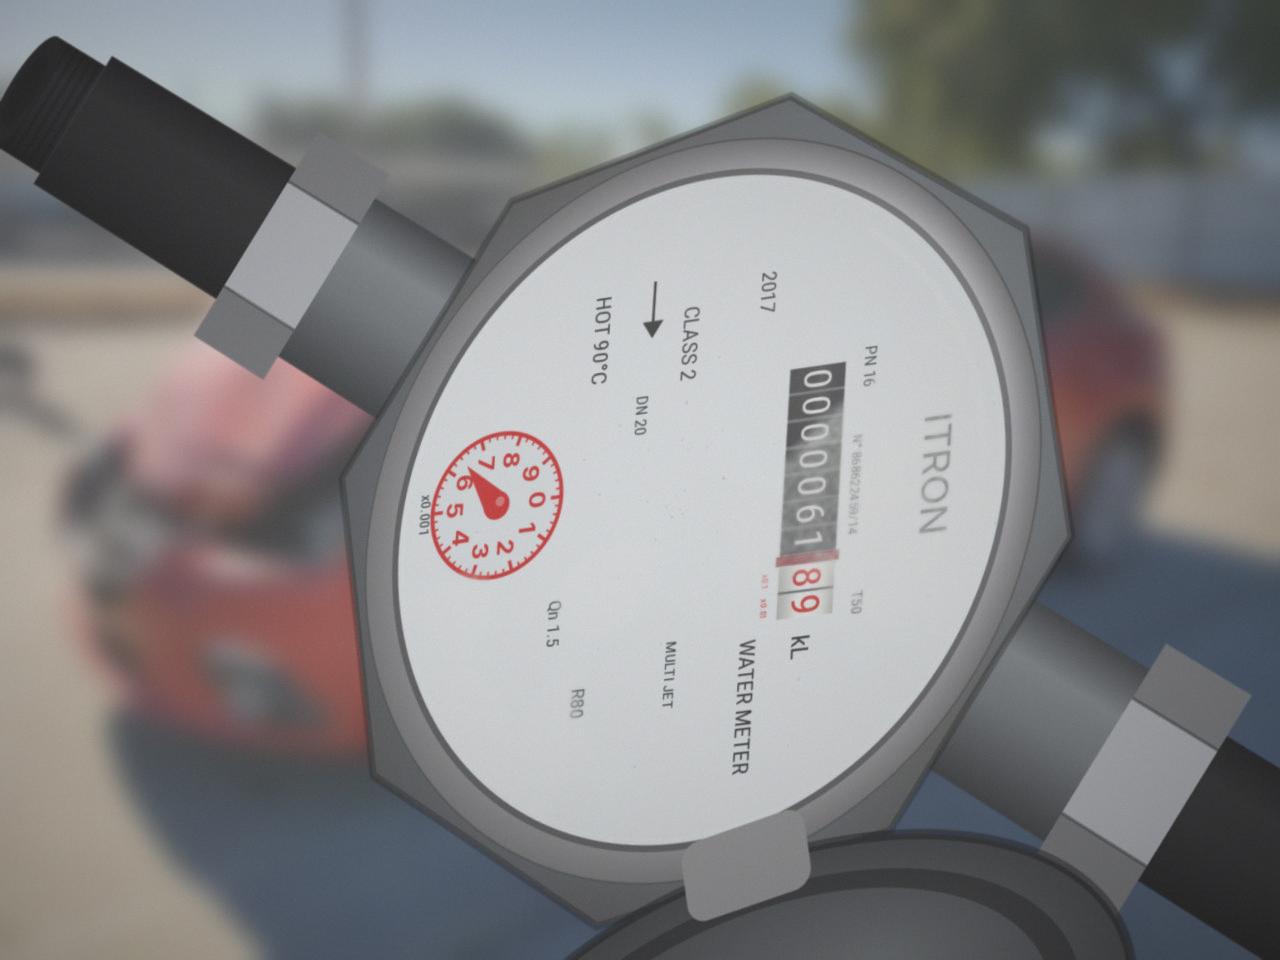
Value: 61.896 (kL)
